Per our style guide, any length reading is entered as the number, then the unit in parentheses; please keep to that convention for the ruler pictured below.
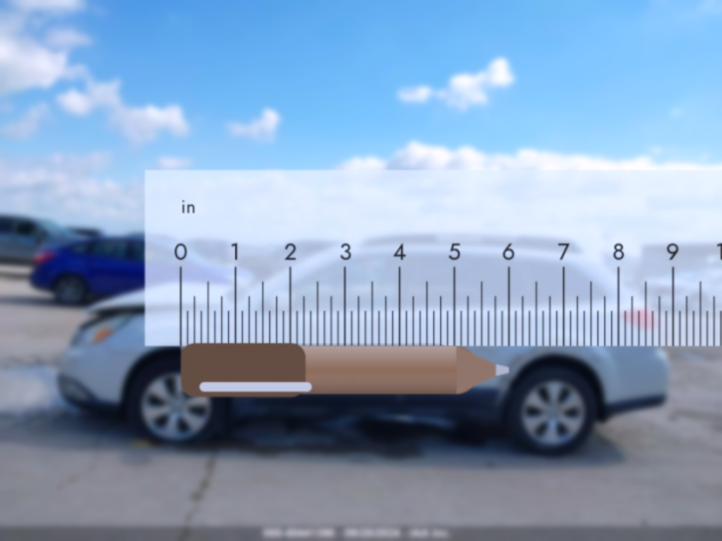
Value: 6 (in)
